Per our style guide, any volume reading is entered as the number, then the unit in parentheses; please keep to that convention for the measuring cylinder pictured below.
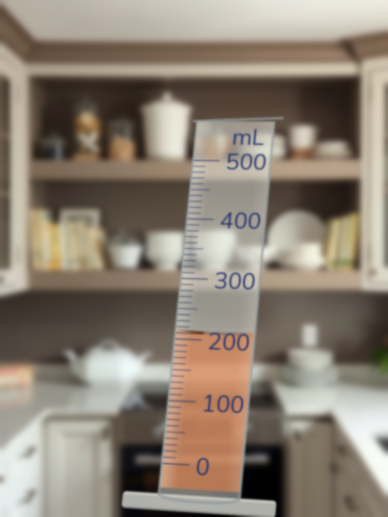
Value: 210 (mL)
